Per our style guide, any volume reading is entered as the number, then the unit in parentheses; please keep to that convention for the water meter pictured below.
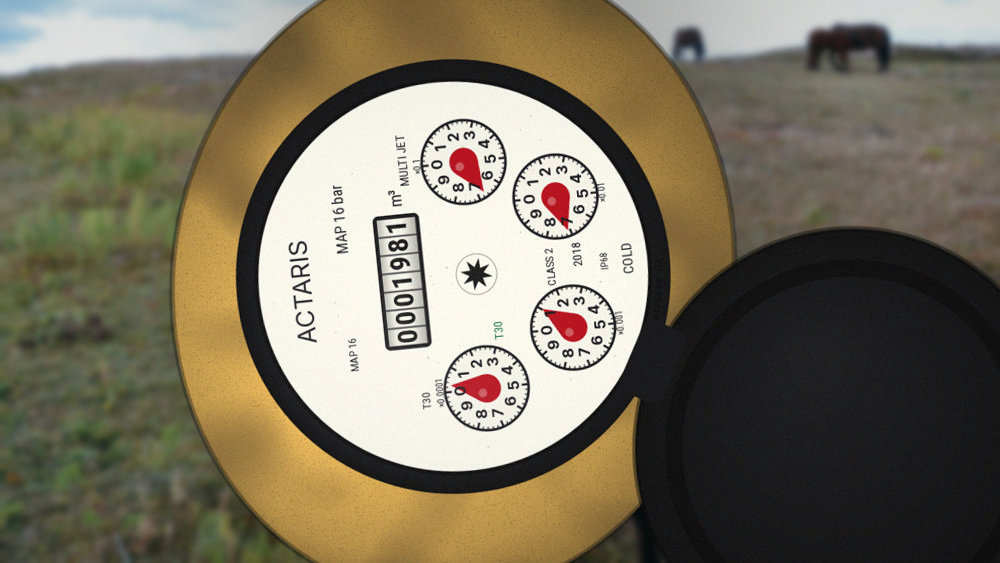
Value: 1981.6710 (m³)
